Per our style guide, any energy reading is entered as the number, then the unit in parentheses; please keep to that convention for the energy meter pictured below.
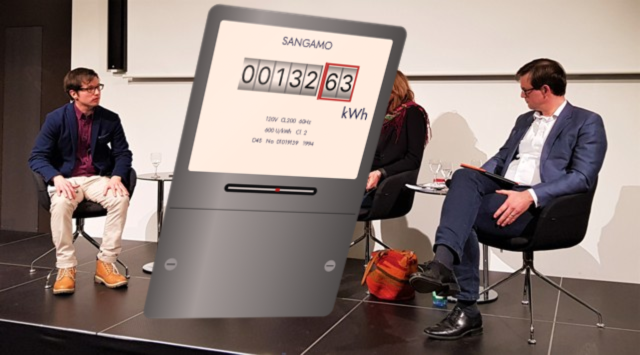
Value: 132.63 (kWh)
